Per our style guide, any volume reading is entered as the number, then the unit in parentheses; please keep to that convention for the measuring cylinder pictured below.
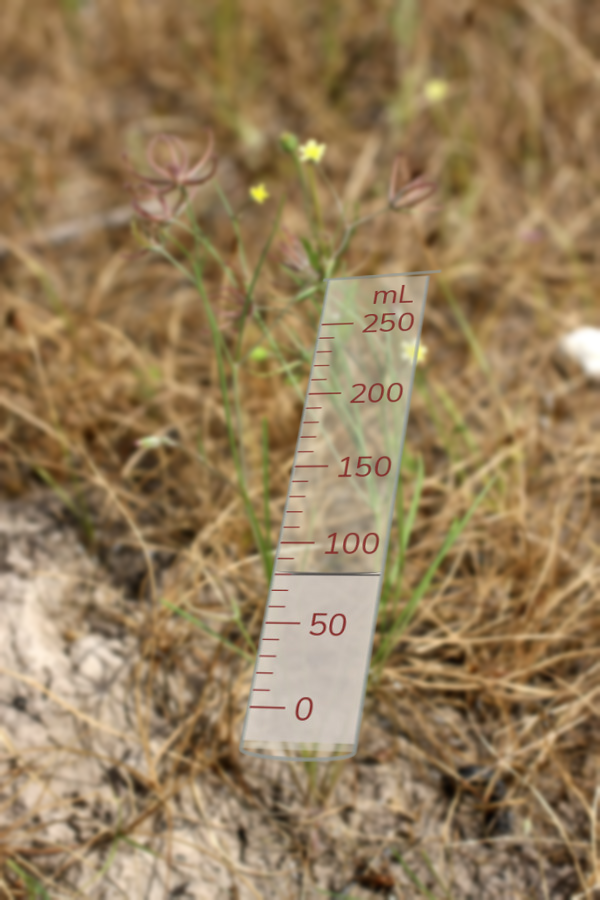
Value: 80 (mL)
